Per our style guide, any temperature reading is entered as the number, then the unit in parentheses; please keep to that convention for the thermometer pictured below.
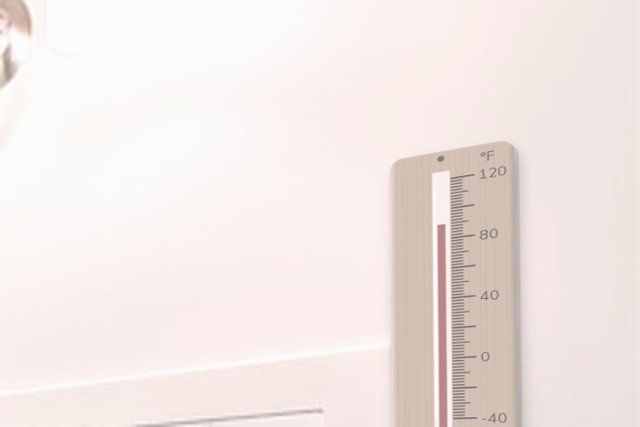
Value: 90 (°F)
